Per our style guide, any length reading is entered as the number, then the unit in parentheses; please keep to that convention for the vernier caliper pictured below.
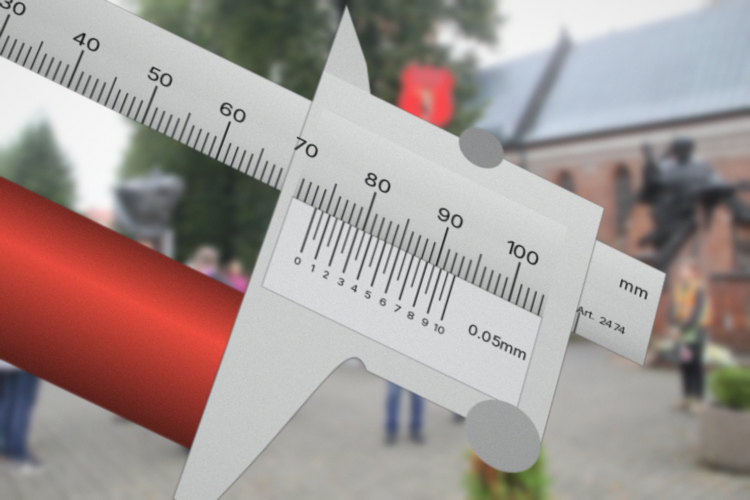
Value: 73.6 (mm)
